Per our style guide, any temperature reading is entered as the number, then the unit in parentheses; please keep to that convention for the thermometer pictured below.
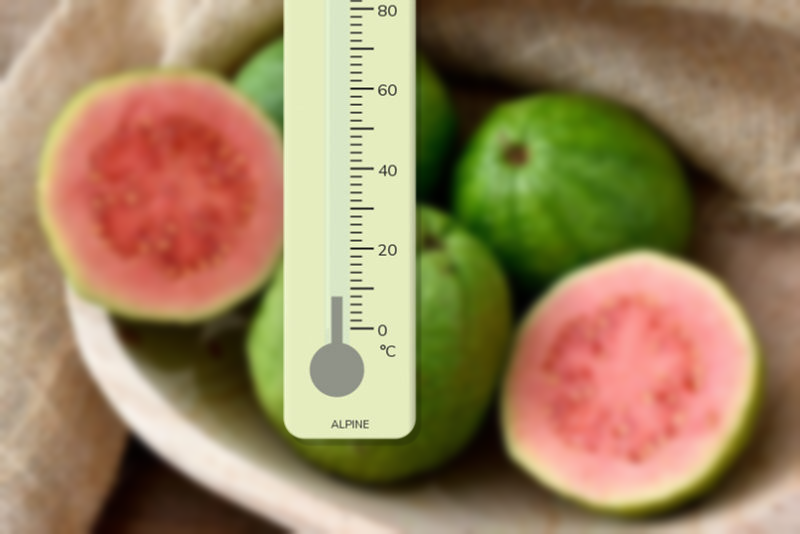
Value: 8 (°C)
